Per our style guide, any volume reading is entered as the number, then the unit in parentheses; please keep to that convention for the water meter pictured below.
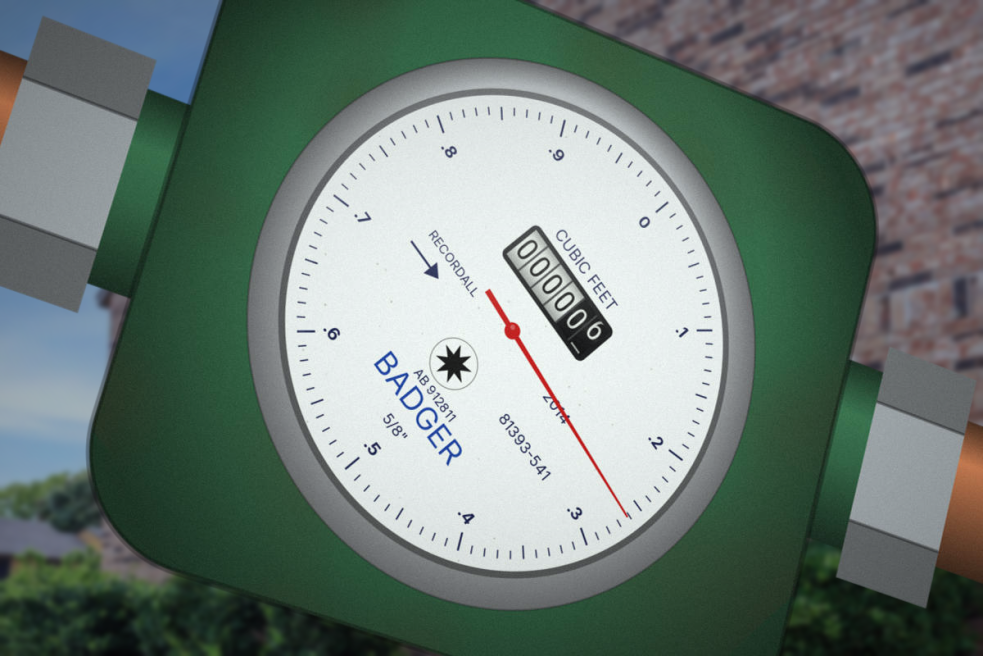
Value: 6.26 (ft³)
